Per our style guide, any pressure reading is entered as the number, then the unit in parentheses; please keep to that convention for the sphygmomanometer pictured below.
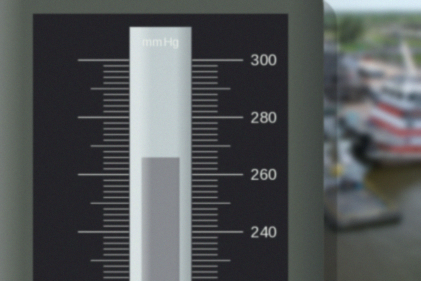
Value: 266 (mmHg)
